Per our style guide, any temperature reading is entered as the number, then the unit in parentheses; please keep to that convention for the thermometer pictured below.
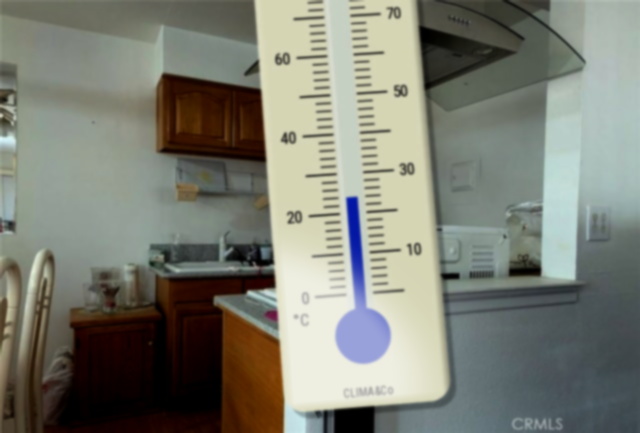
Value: 24 (°C)
